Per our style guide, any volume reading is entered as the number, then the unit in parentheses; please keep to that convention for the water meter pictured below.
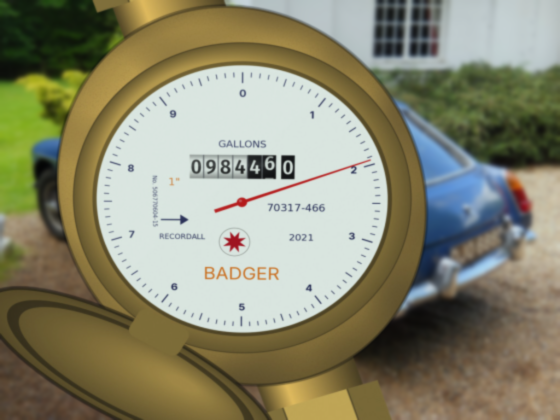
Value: 984461.9 (gal)
